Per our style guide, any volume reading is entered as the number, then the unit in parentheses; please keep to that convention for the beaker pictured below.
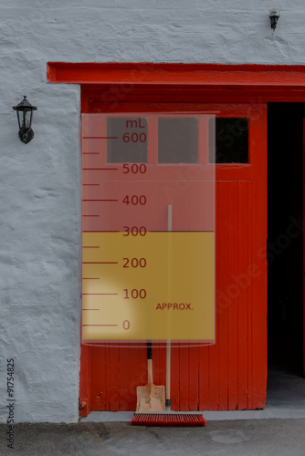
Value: 300 (mL)
